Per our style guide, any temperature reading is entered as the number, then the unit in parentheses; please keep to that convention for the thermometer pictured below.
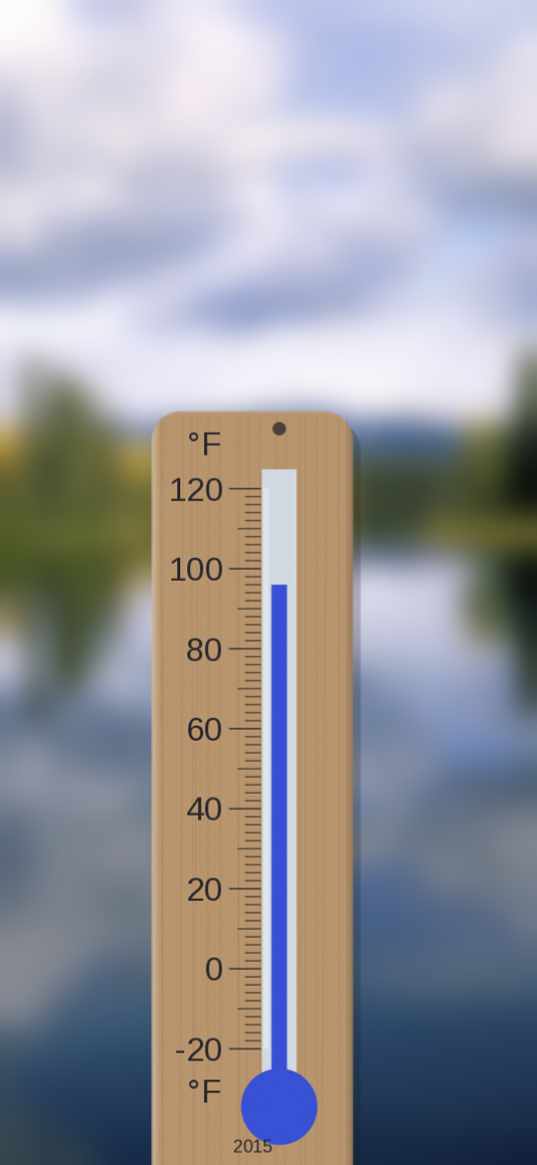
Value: 96 (°F)
